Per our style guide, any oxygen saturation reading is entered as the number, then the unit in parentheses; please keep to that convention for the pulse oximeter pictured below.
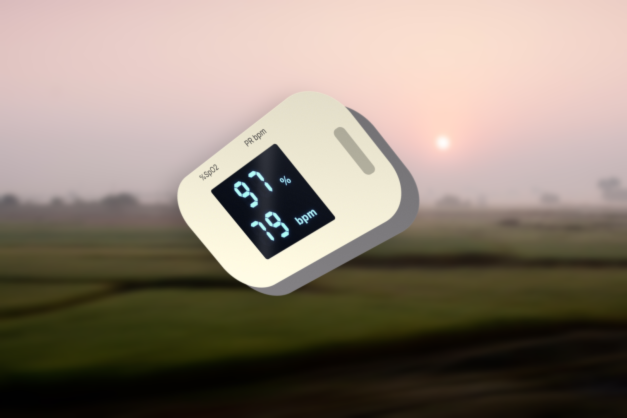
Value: 97 (%)
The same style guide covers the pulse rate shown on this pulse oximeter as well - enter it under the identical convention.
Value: 79 (bpm)
